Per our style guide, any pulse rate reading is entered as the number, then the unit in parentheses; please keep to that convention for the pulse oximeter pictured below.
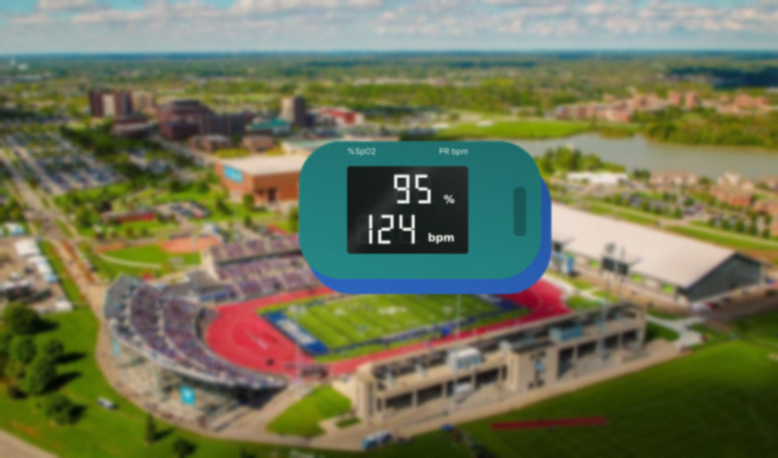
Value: 124 (bpm)
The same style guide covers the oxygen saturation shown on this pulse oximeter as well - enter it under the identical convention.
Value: 95 (%)
